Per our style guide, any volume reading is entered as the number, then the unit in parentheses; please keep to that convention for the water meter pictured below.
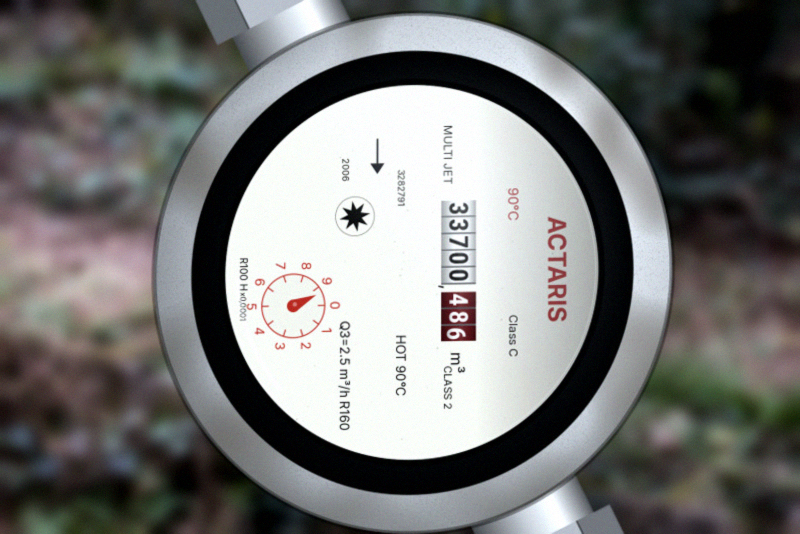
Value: 33700.4859 (m³)
